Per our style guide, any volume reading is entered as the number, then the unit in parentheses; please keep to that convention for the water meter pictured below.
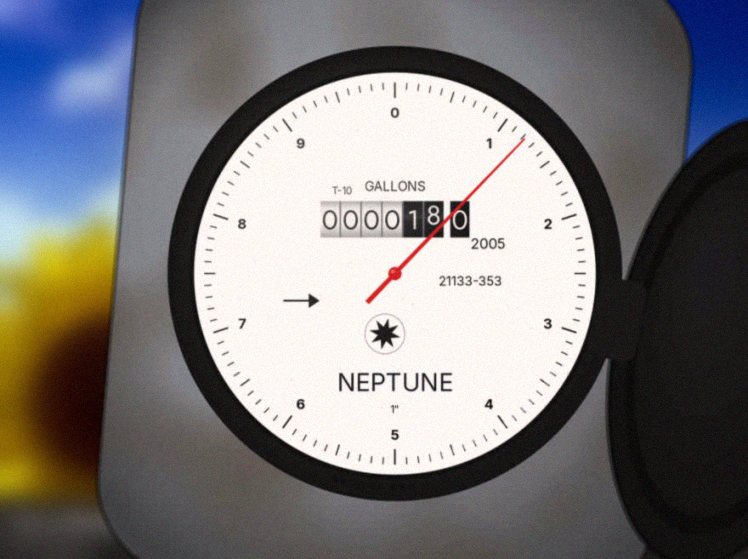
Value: 181.2 (gal)
